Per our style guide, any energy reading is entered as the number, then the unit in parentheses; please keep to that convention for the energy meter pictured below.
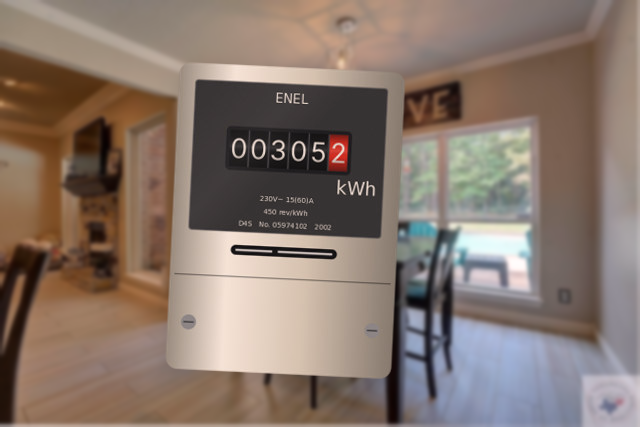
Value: 305.2 (kWh)
